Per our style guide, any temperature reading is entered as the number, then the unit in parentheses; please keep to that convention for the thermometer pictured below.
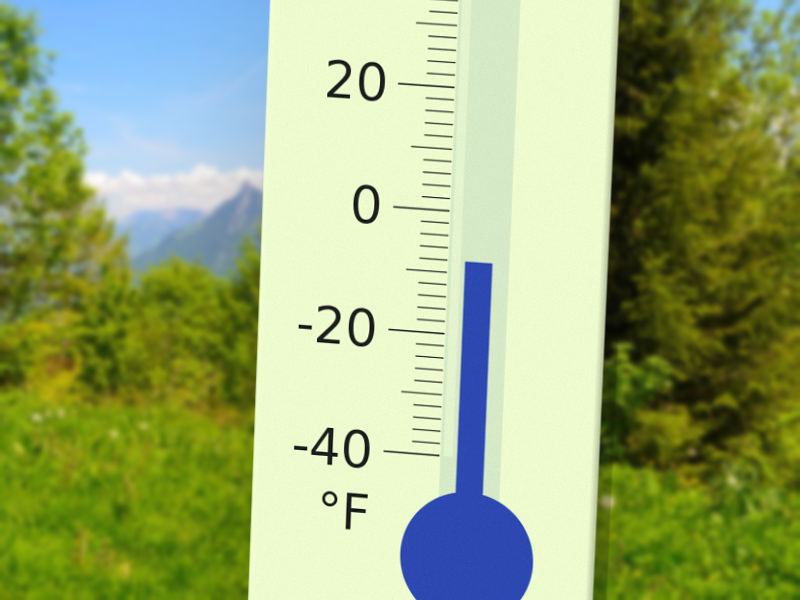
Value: -8 (°F)
